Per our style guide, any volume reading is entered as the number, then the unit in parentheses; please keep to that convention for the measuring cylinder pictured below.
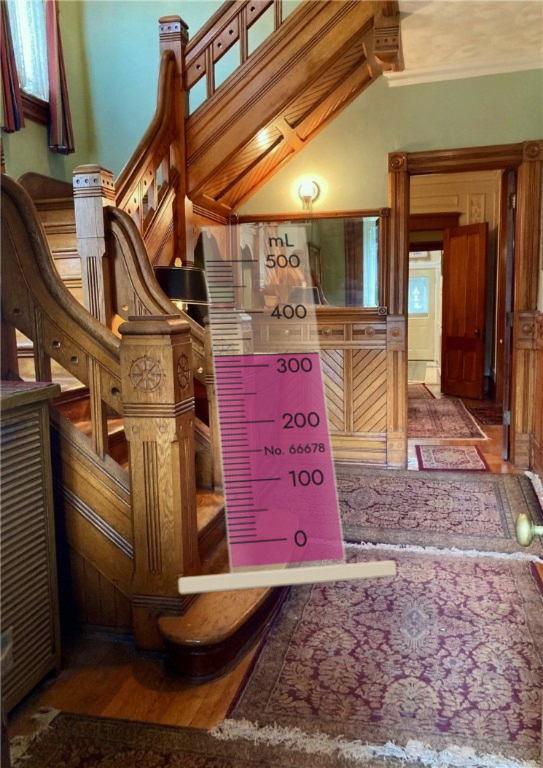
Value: 320 (mL)
